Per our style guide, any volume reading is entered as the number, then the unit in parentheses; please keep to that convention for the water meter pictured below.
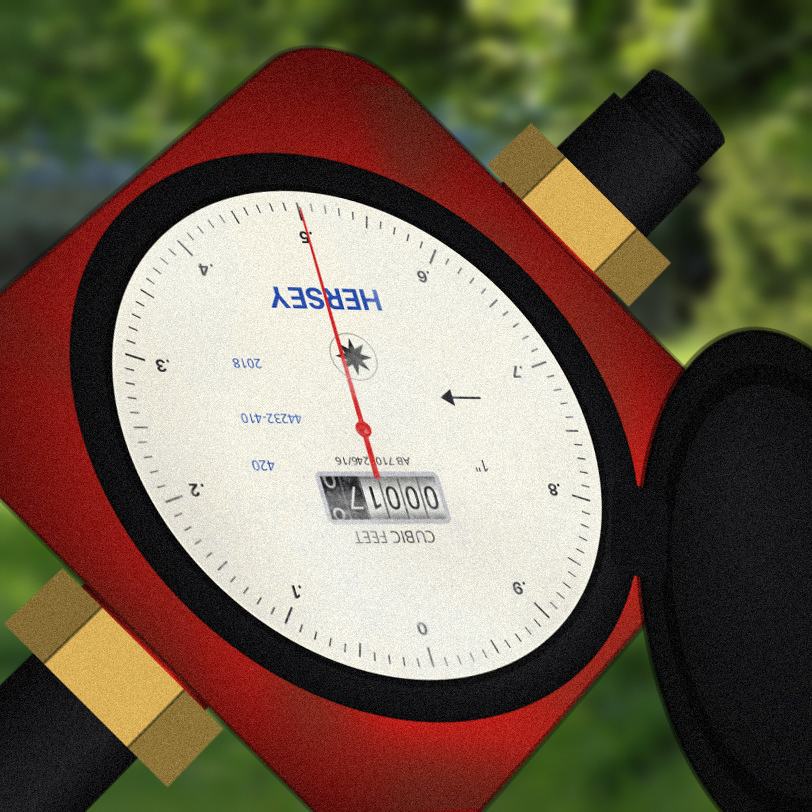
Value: 178.50 (ft³)
